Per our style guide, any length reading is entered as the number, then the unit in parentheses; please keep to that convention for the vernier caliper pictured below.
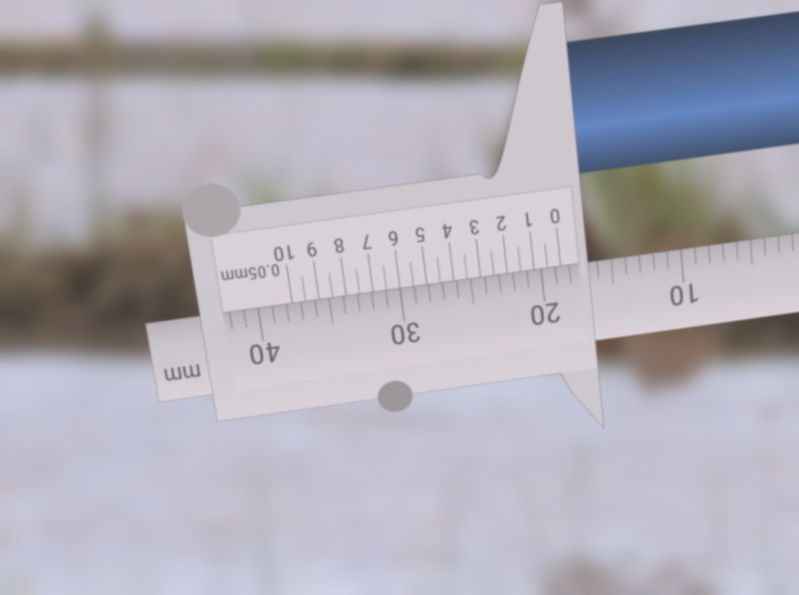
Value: 18.6 (mm)
